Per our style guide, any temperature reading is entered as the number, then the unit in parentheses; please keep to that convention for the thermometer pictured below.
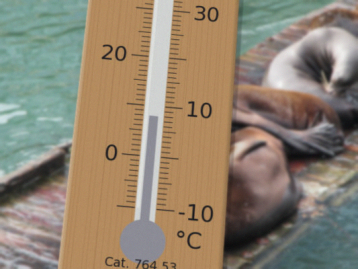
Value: 8 (°C)
